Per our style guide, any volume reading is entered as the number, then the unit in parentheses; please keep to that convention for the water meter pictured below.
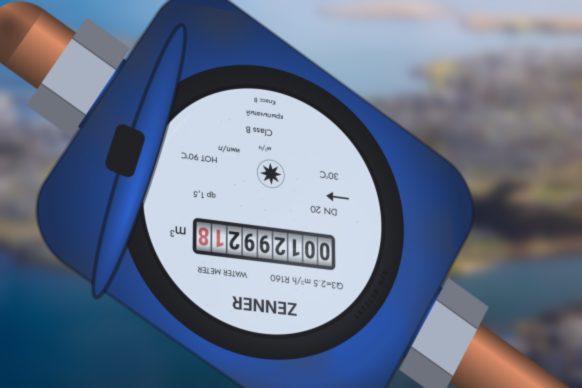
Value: 12992.18 (m³)
